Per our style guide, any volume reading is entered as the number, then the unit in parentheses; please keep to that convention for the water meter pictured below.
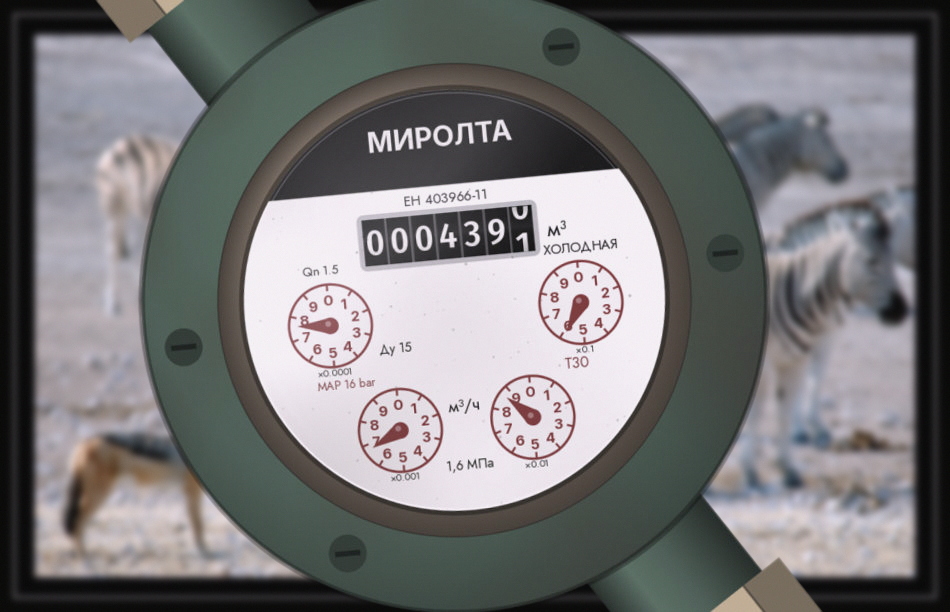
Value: 4390.5867 (m³)
